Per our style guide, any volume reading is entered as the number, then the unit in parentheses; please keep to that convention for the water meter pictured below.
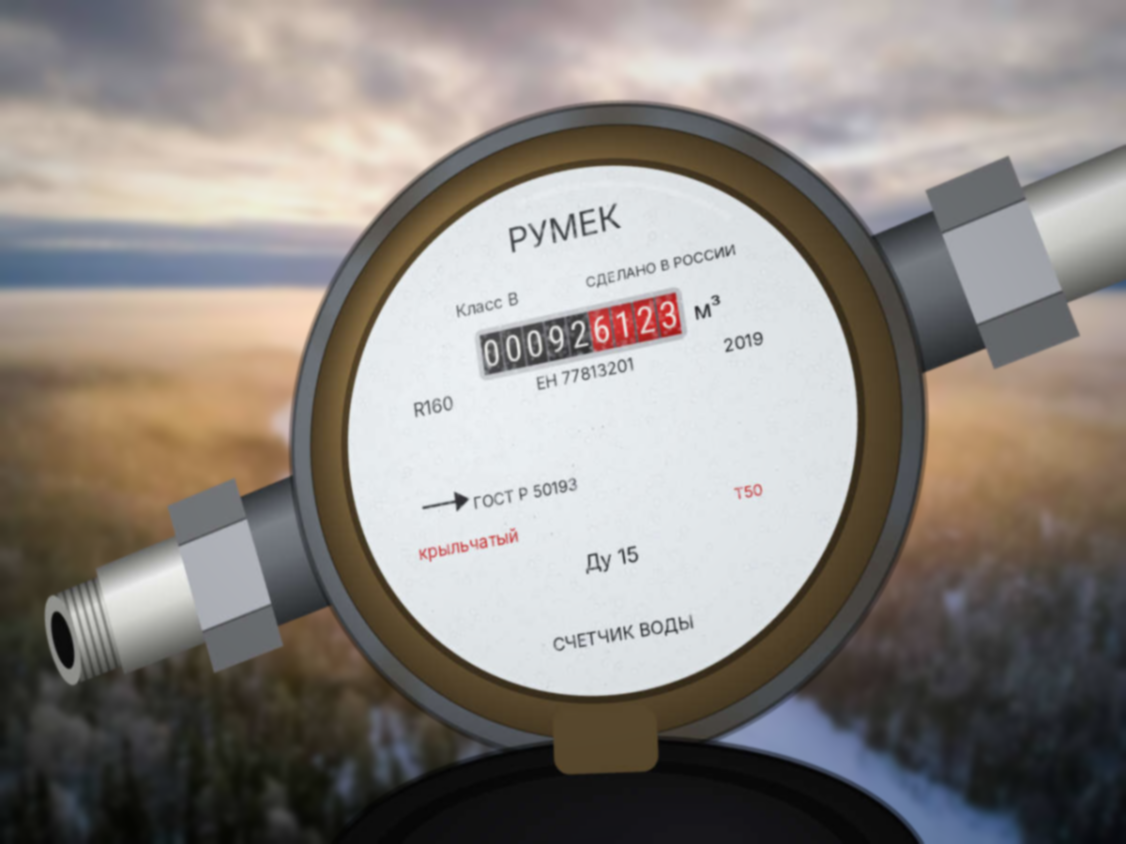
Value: 92.6123 (m³)
